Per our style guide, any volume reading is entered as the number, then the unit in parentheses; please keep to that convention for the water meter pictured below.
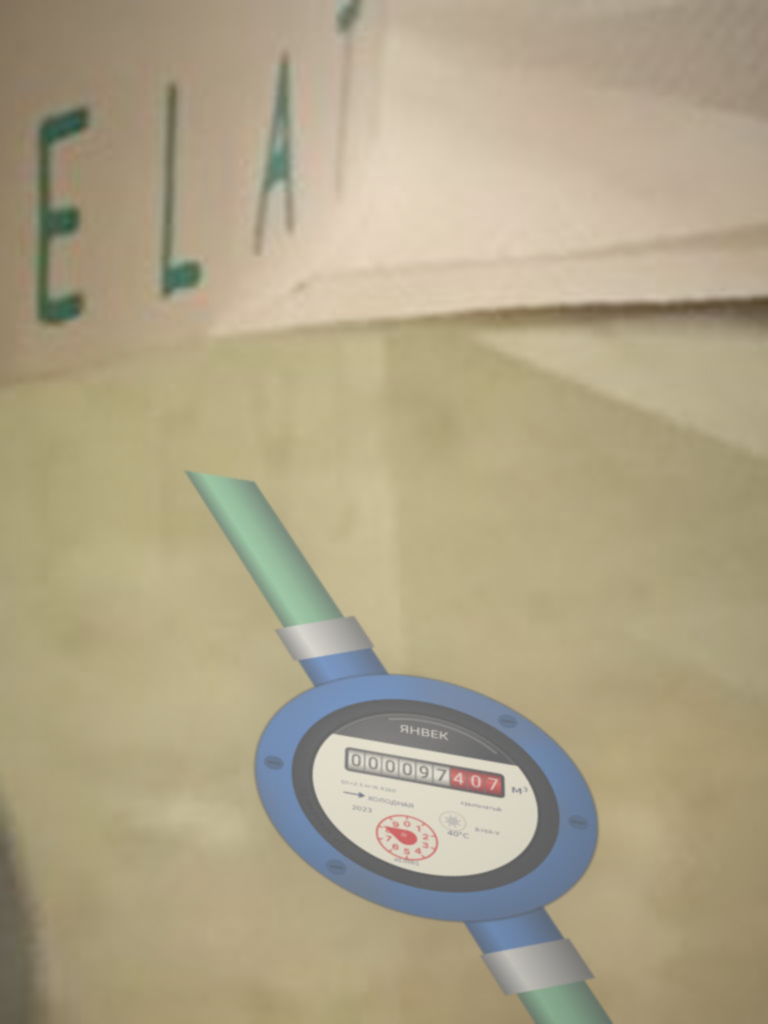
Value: 97.4078 (m³)
